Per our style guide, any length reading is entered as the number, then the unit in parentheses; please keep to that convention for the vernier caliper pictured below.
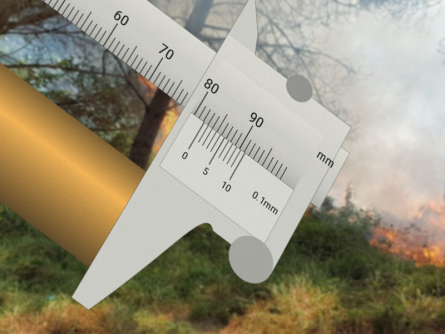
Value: 82.2 (mm)
